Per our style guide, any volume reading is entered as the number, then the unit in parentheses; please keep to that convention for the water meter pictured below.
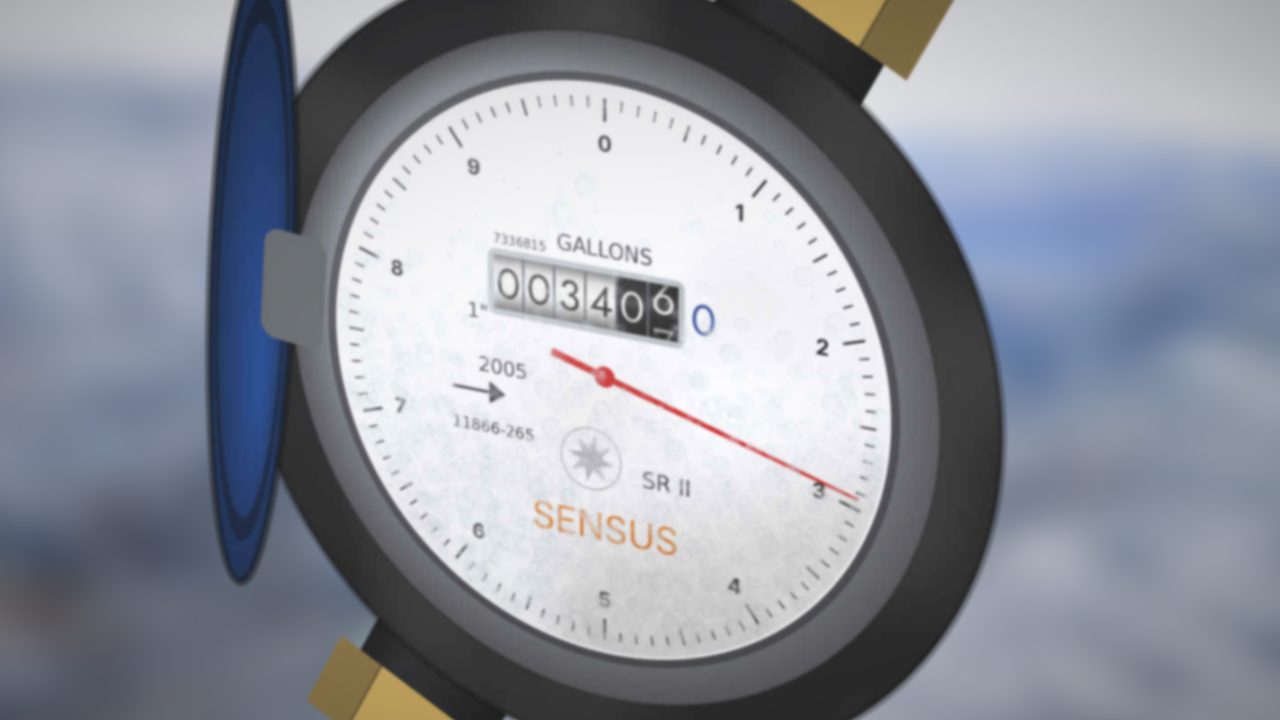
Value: 34062.9 (gal)
